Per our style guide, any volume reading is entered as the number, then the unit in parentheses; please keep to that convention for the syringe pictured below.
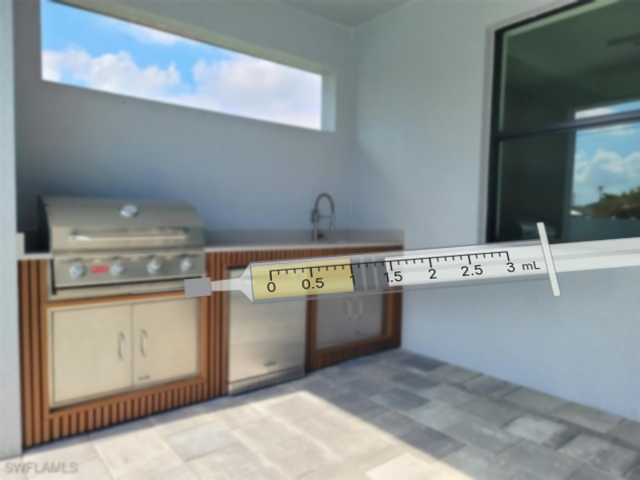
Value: 1 (mL)
